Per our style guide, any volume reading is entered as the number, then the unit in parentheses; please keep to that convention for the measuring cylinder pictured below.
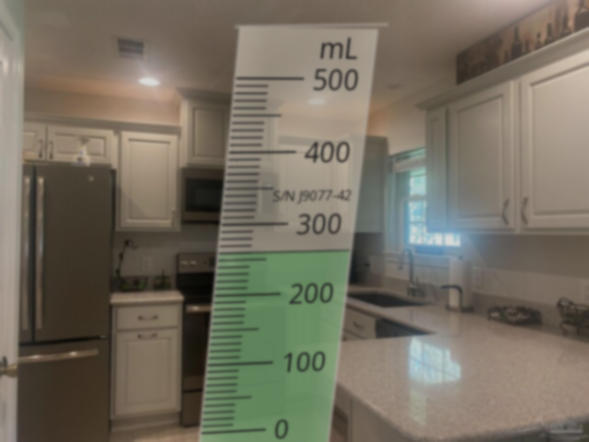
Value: 260 (mL)
